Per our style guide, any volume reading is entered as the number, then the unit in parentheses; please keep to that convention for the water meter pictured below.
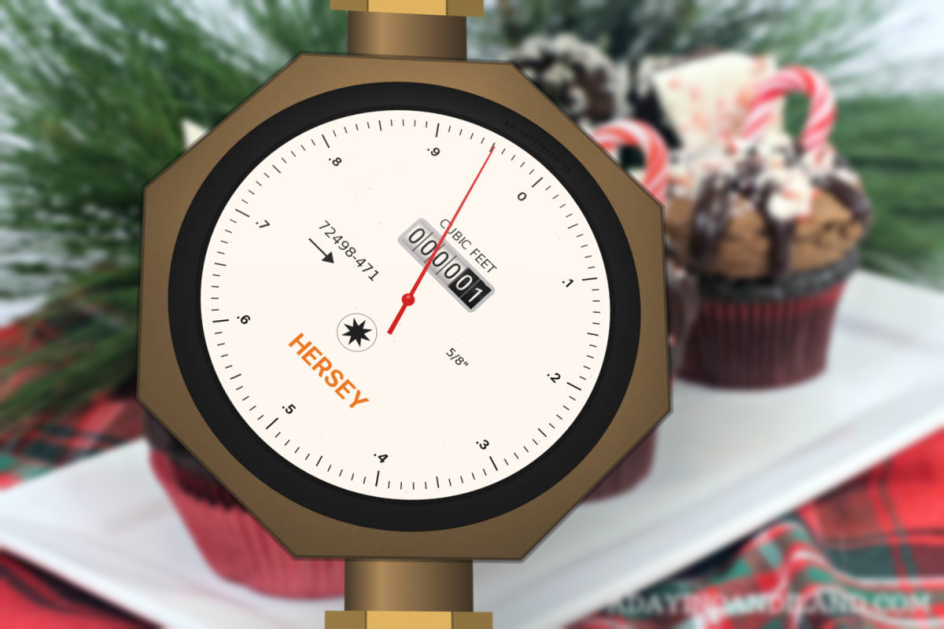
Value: 0.95 (ft³)
